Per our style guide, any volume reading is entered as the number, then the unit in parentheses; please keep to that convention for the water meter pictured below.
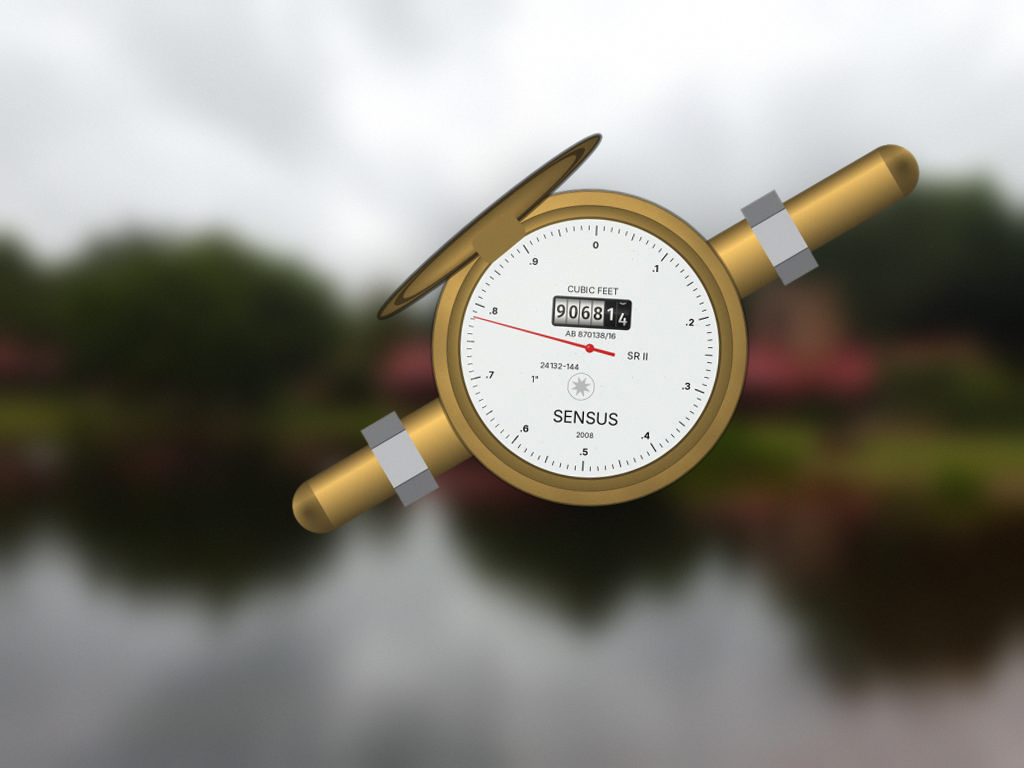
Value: 906813.78 (ft³)
